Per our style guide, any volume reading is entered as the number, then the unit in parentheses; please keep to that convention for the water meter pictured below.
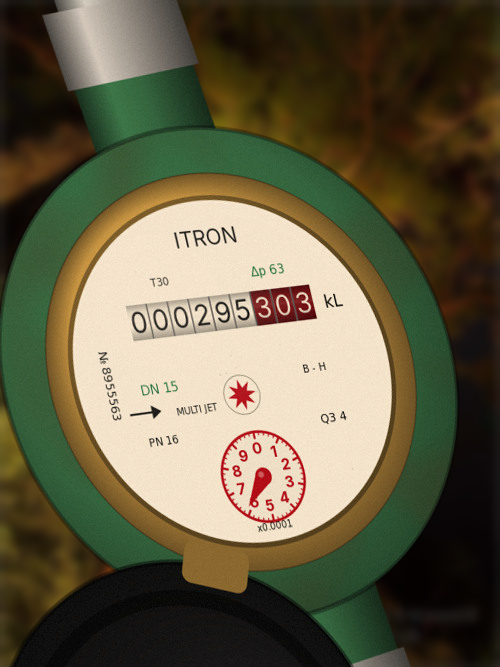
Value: 295.3036 (kL)
